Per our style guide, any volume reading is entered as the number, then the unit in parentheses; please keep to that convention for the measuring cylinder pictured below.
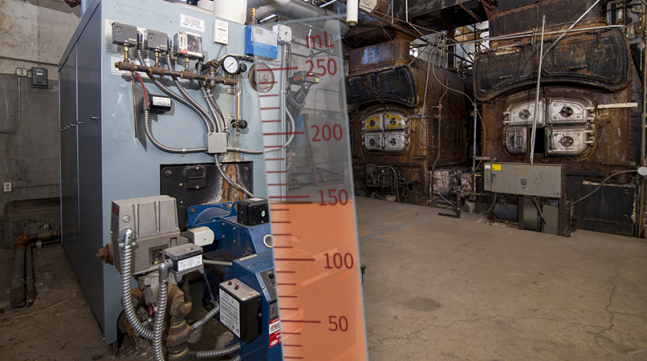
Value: 145 (mL)
